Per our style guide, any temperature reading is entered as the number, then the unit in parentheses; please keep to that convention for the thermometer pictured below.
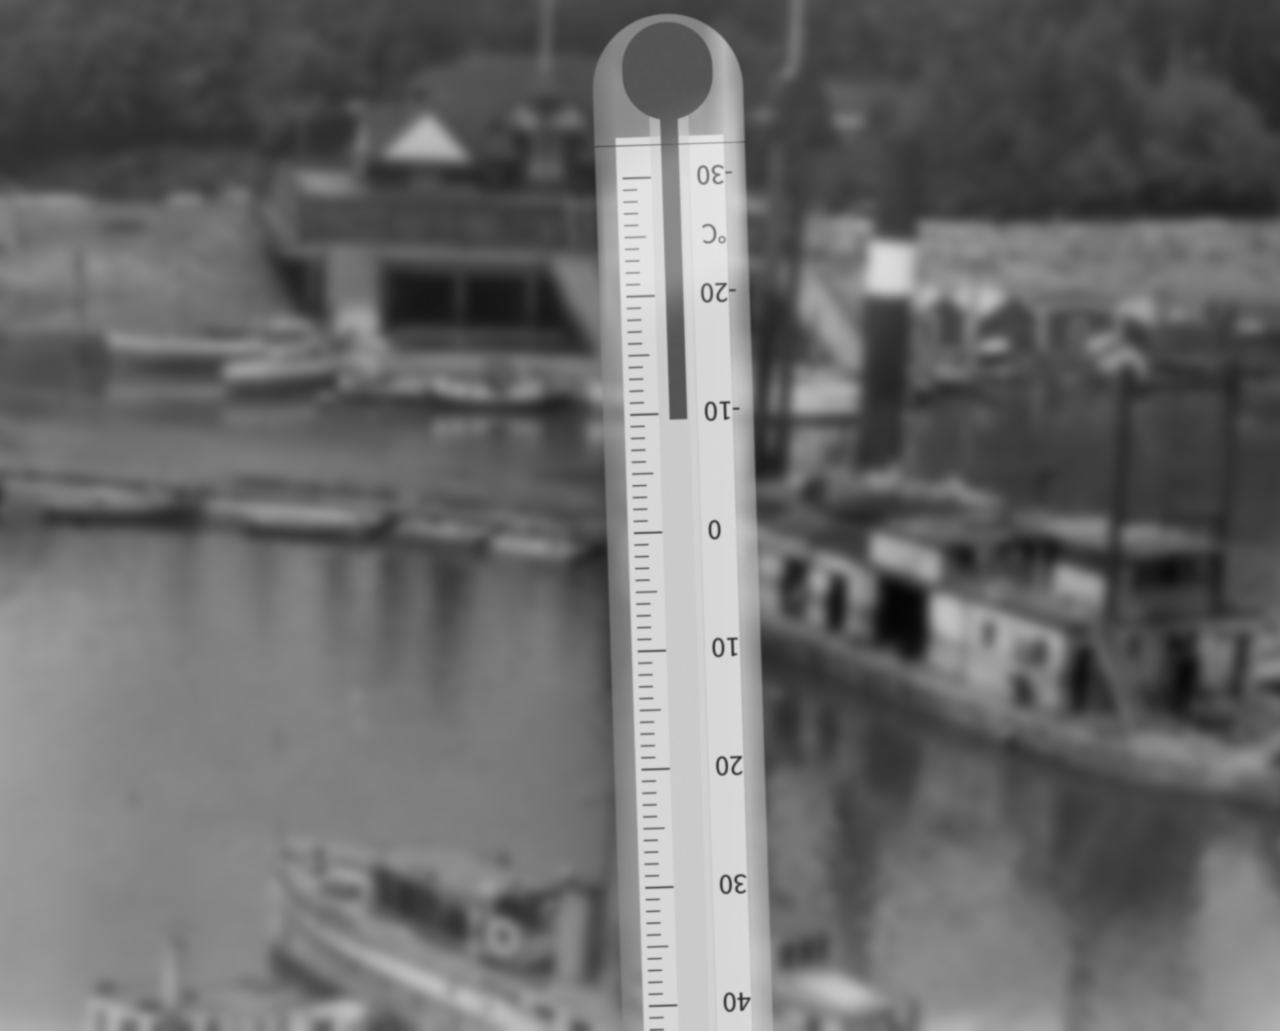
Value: -9.5 (°C)
